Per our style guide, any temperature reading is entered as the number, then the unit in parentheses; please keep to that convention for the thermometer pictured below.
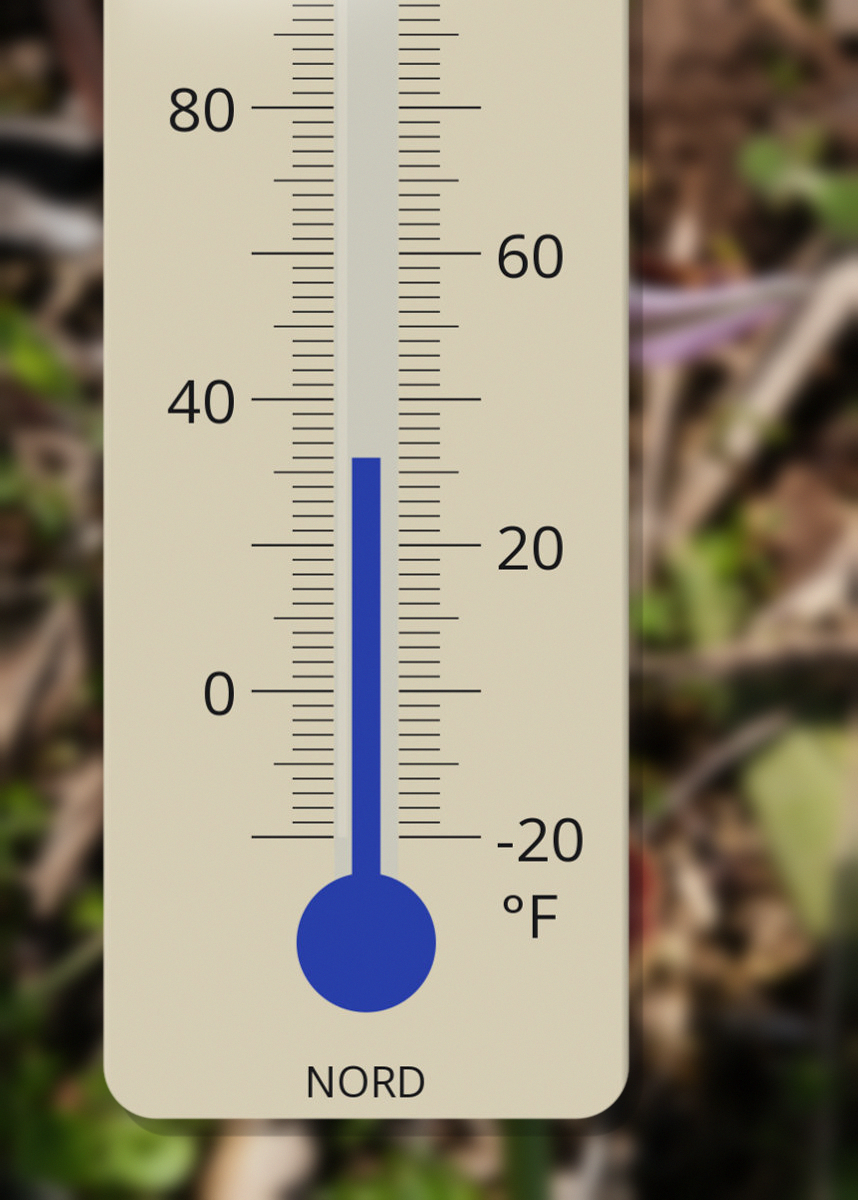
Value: 32 (°F)
